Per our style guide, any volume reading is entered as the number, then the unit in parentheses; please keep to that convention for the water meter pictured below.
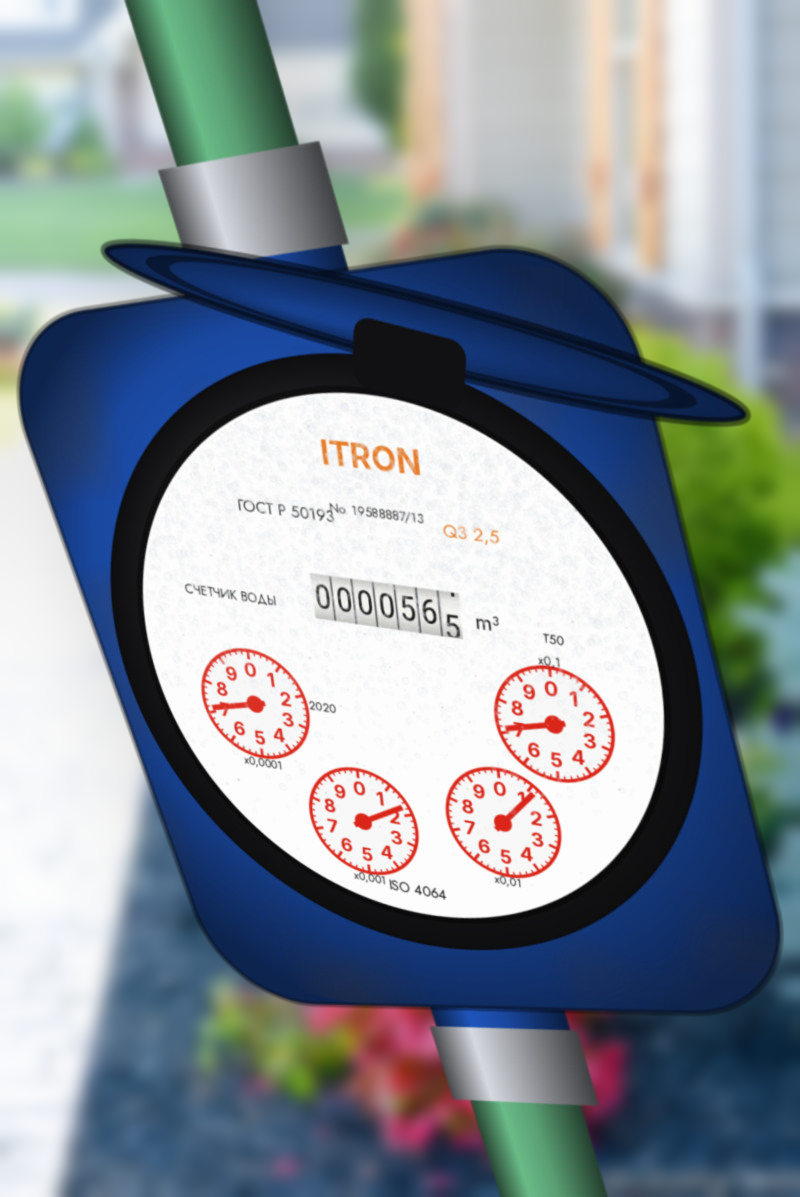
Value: 564.7117 (m³)
